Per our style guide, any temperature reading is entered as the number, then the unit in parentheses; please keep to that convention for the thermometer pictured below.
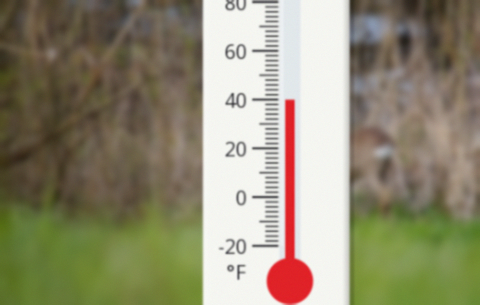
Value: 40 (°F)
